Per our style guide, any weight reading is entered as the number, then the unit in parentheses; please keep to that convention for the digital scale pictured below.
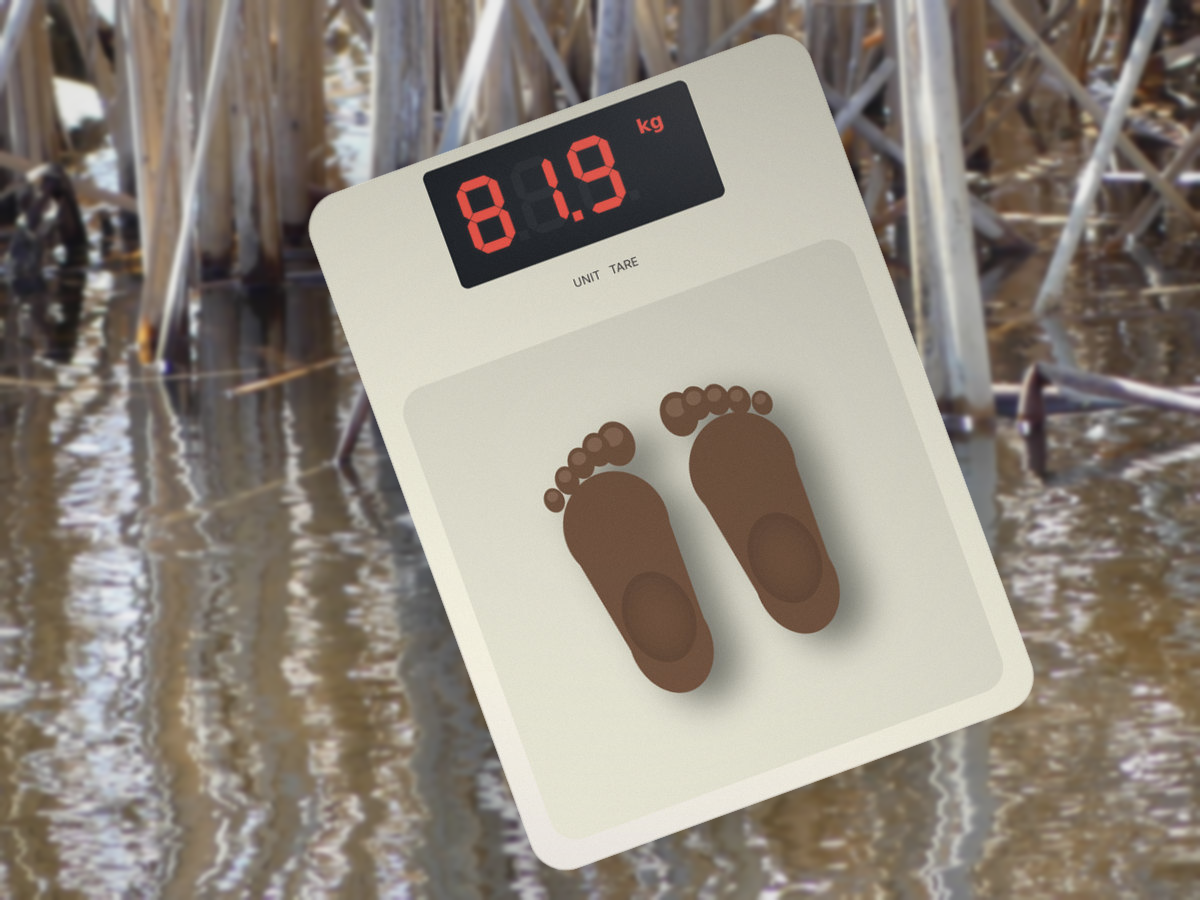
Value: 81.9 (kg)
